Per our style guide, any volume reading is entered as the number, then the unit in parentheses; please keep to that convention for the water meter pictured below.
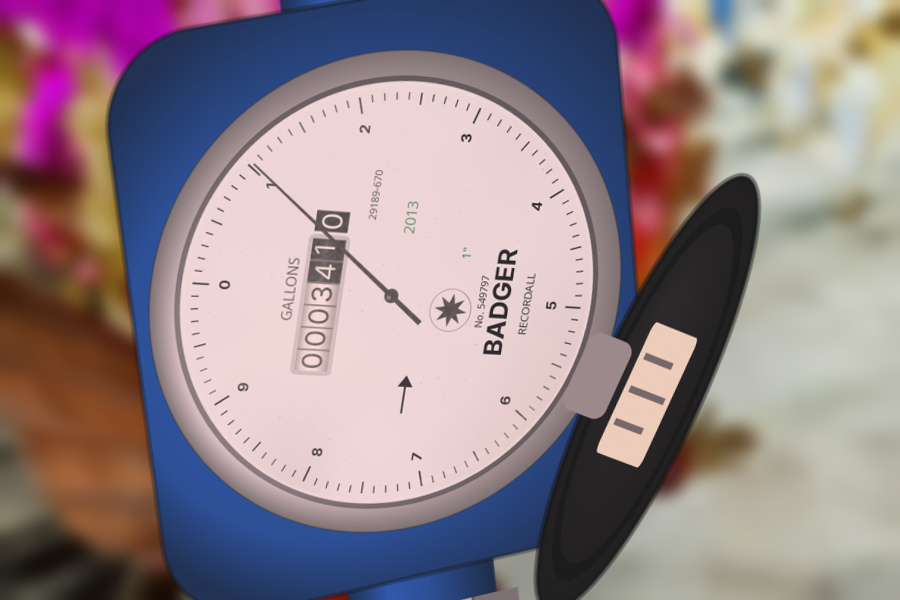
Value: 3411.0 (gal)
